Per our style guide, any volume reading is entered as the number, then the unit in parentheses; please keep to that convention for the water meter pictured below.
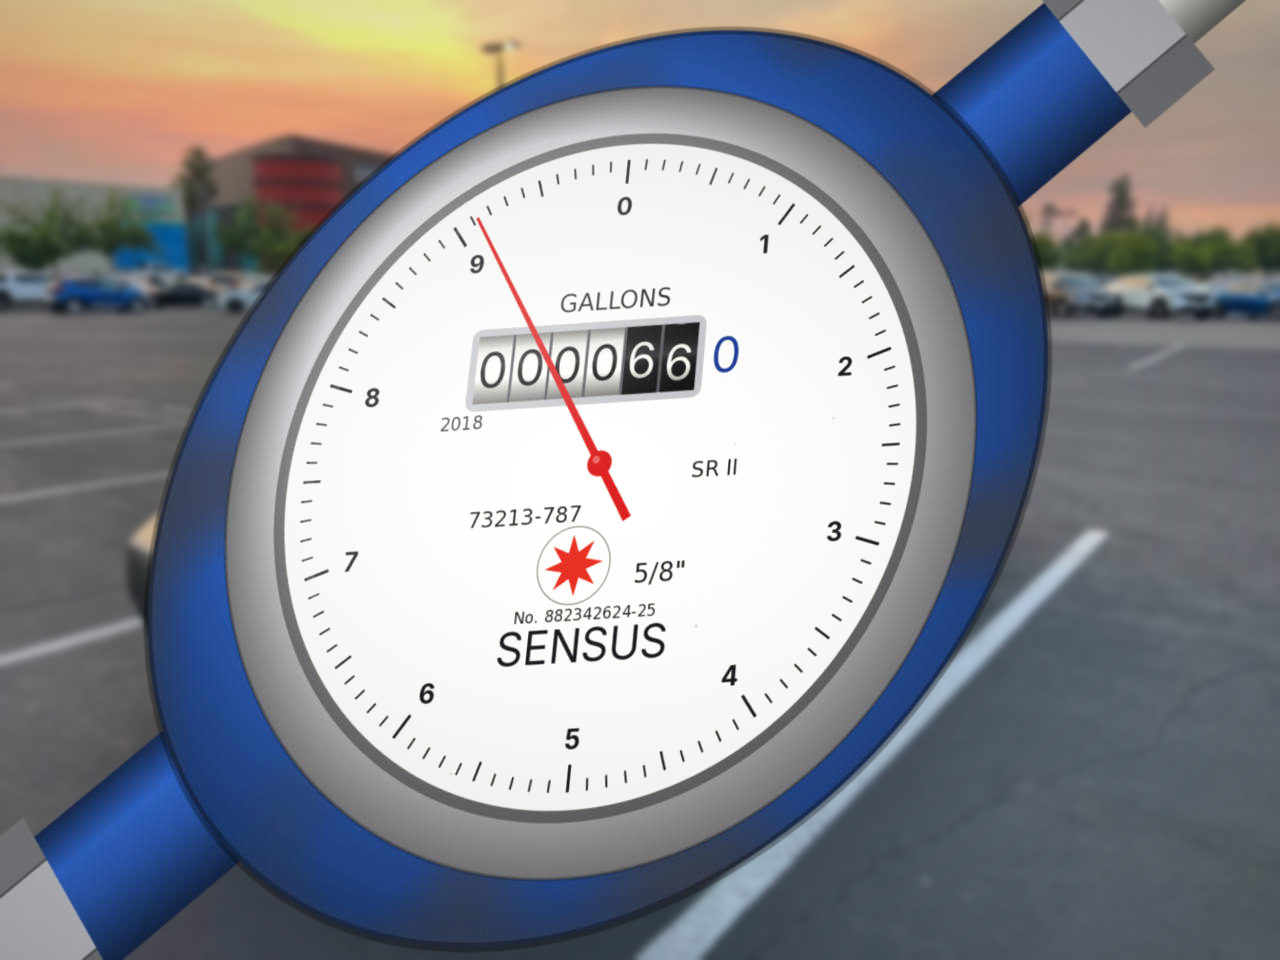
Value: 659.1 (gal)
